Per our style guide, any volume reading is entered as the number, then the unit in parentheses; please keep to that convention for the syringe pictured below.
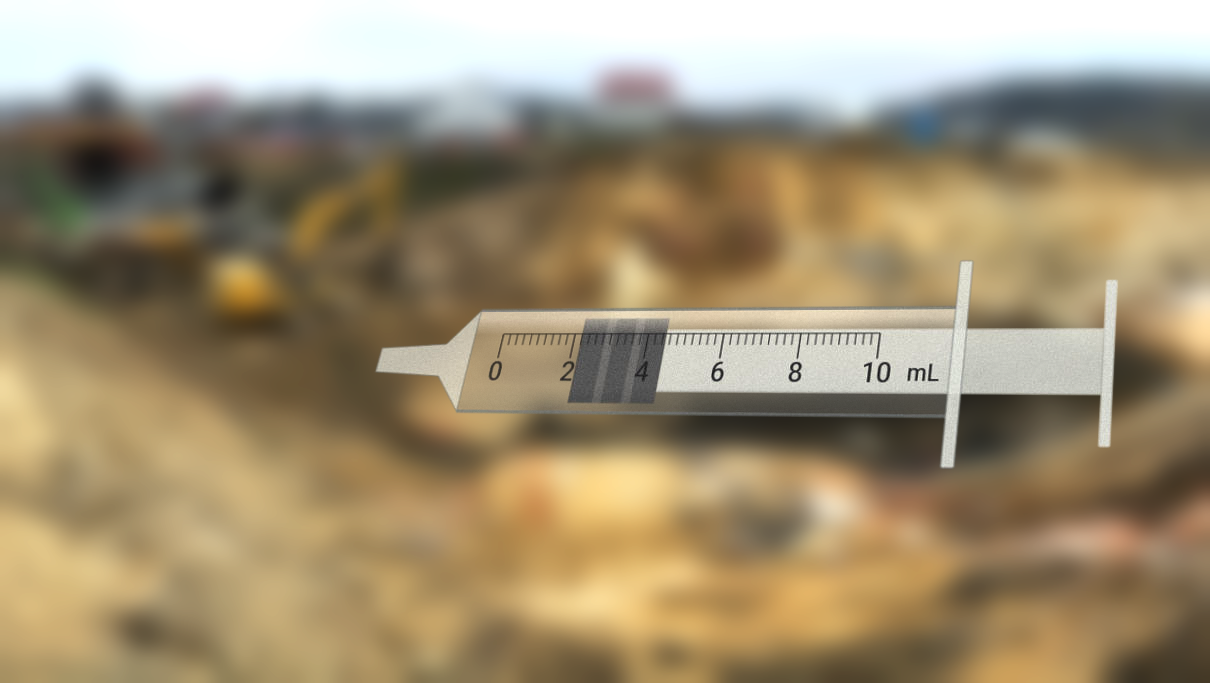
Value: 2.2 (mL)
